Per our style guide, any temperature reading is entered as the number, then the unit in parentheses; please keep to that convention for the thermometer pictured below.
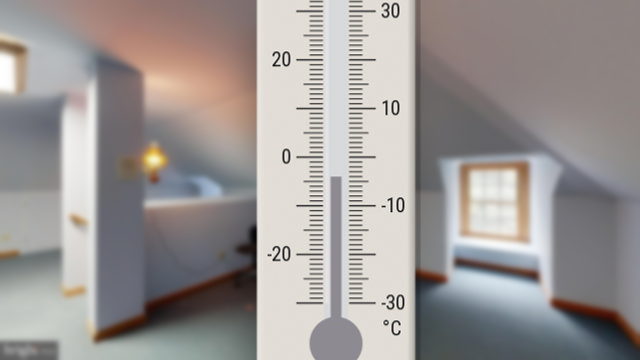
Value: -4 (°C)
